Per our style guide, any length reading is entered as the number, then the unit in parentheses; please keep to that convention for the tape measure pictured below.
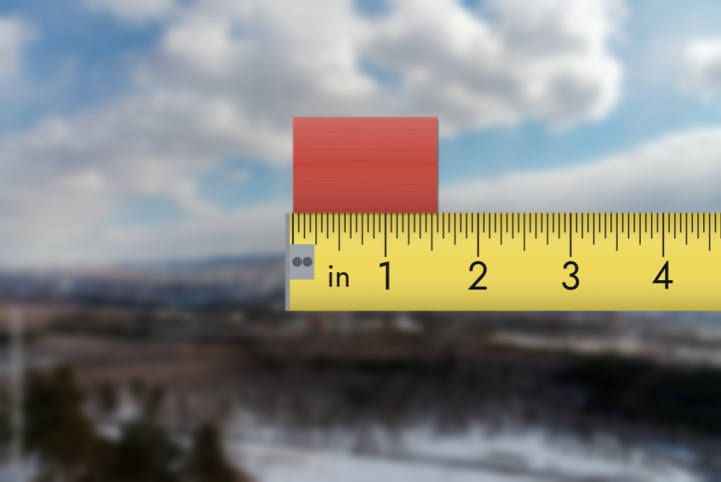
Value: 1.5625 (in)
